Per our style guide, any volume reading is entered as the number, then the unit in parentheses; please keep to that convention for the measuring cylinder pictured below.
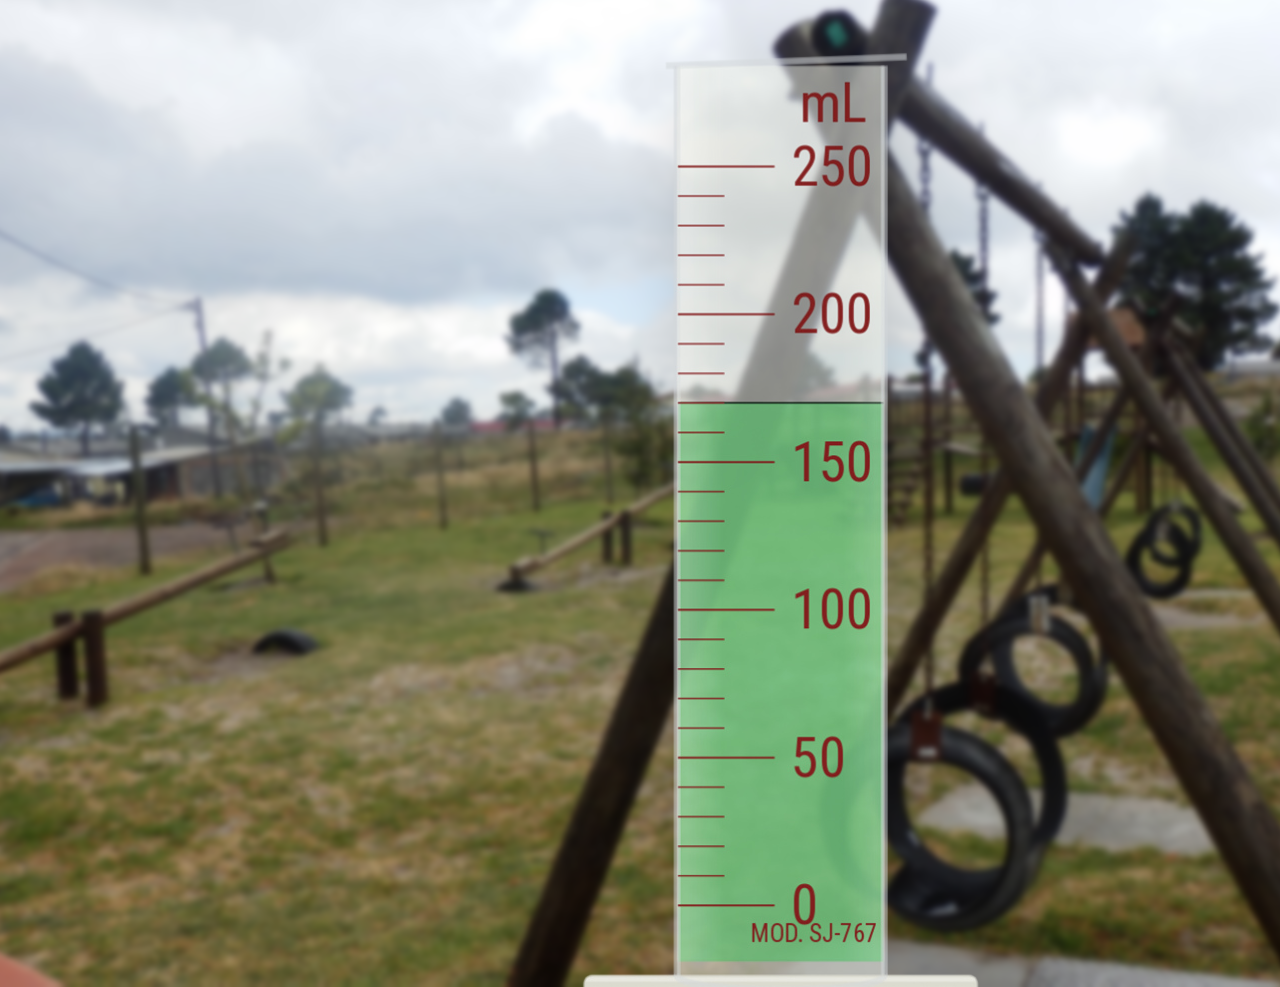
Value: 170 (mL)
